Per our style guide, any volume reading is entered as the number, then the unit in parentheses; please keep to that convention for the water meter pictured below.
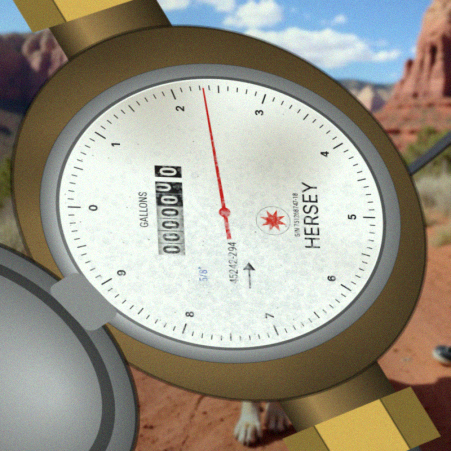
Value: 2.3 (gal)
